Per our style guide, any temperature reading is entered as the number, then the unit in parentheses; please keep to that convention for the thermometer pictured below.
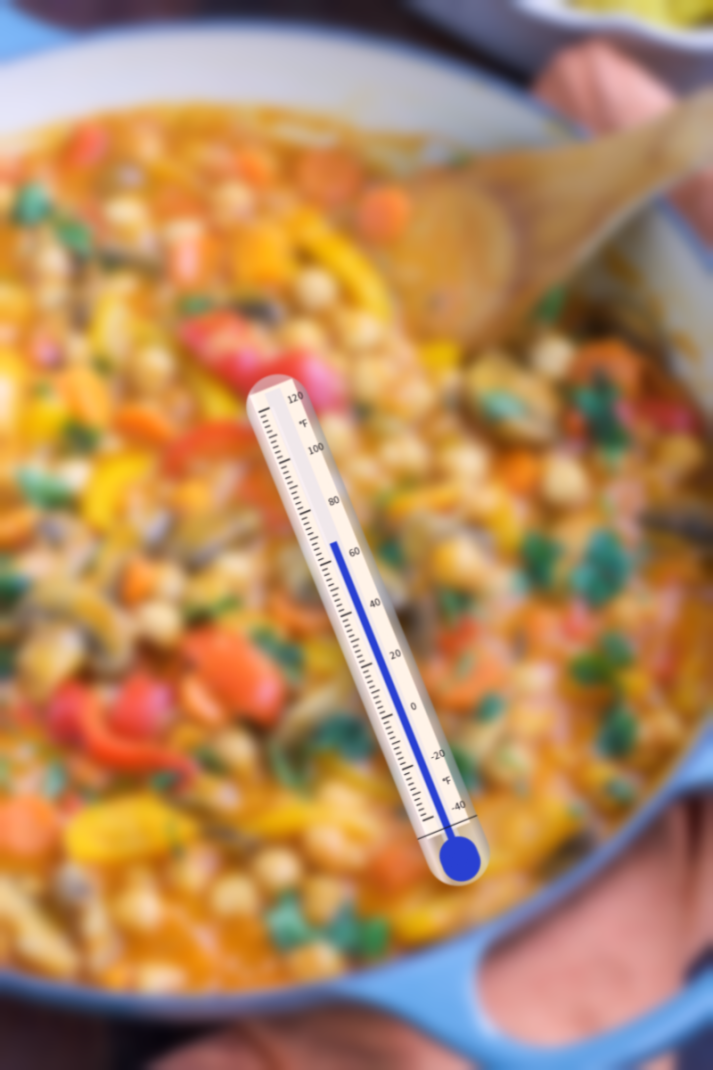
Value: 66 (°F)
